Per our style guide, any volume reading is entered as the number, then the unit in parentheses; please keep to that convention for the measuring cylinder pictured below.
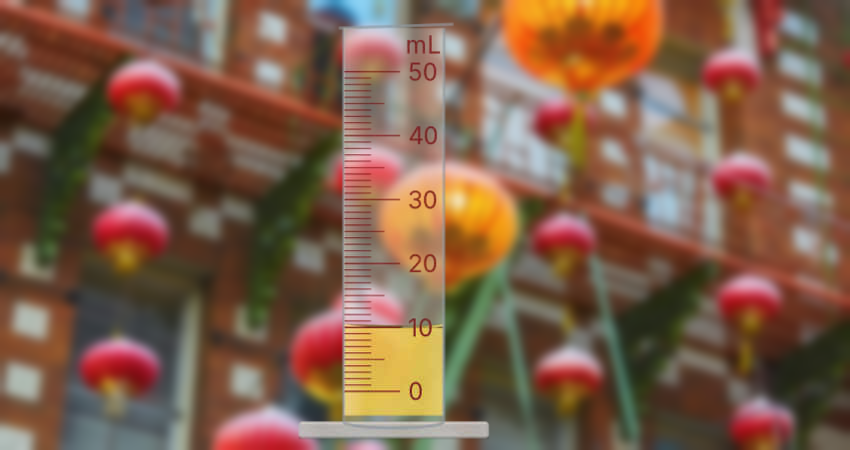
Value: 10 (mL)
